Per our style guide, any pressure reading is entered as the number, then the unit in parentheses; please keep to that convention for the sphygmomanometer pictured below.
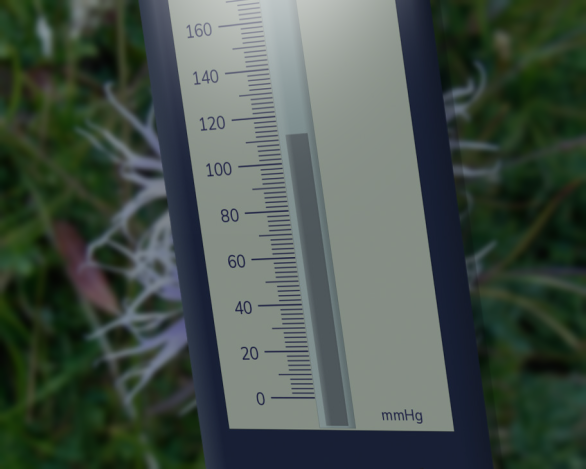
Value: 112 (mmHg)
